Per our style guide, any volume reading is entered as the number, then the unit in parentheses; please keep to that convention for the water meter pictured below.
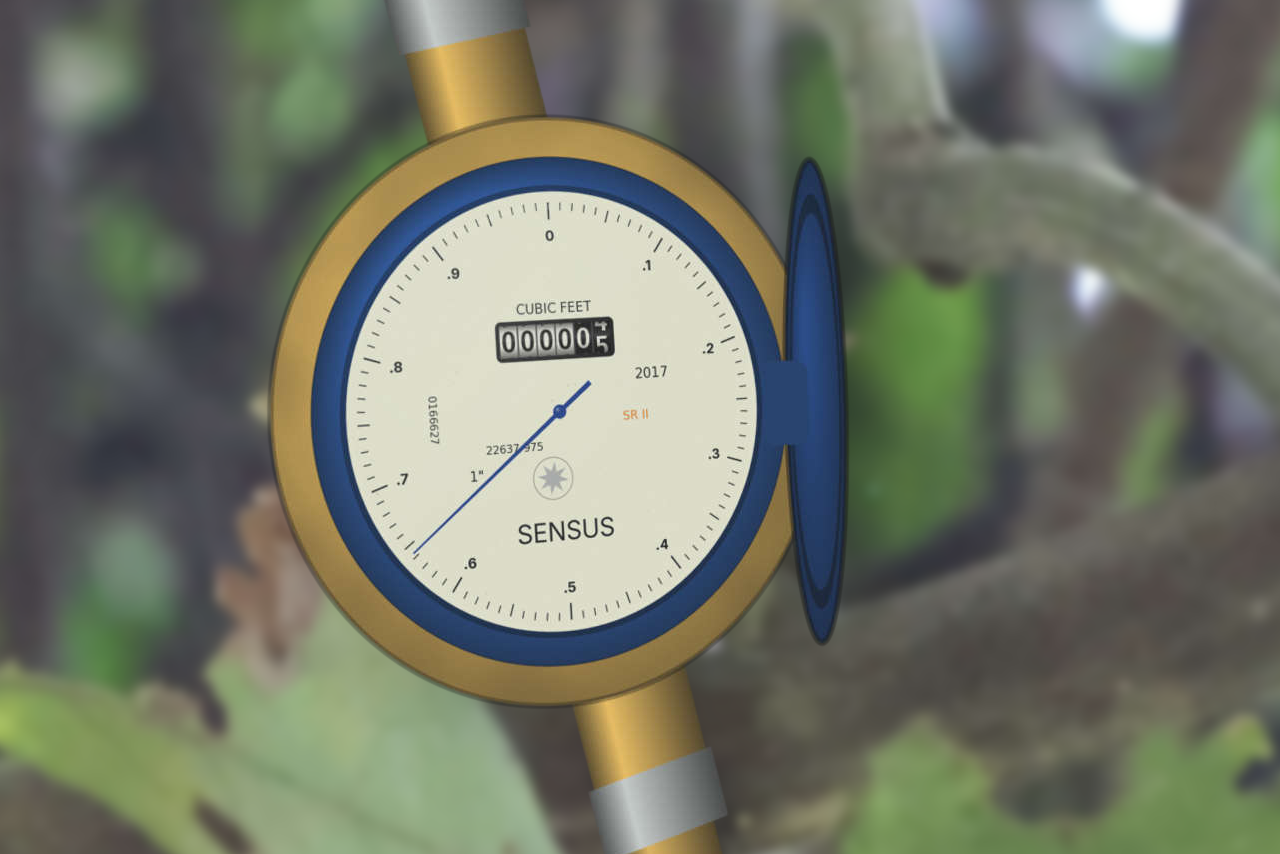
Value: 4.64 (ft³)
